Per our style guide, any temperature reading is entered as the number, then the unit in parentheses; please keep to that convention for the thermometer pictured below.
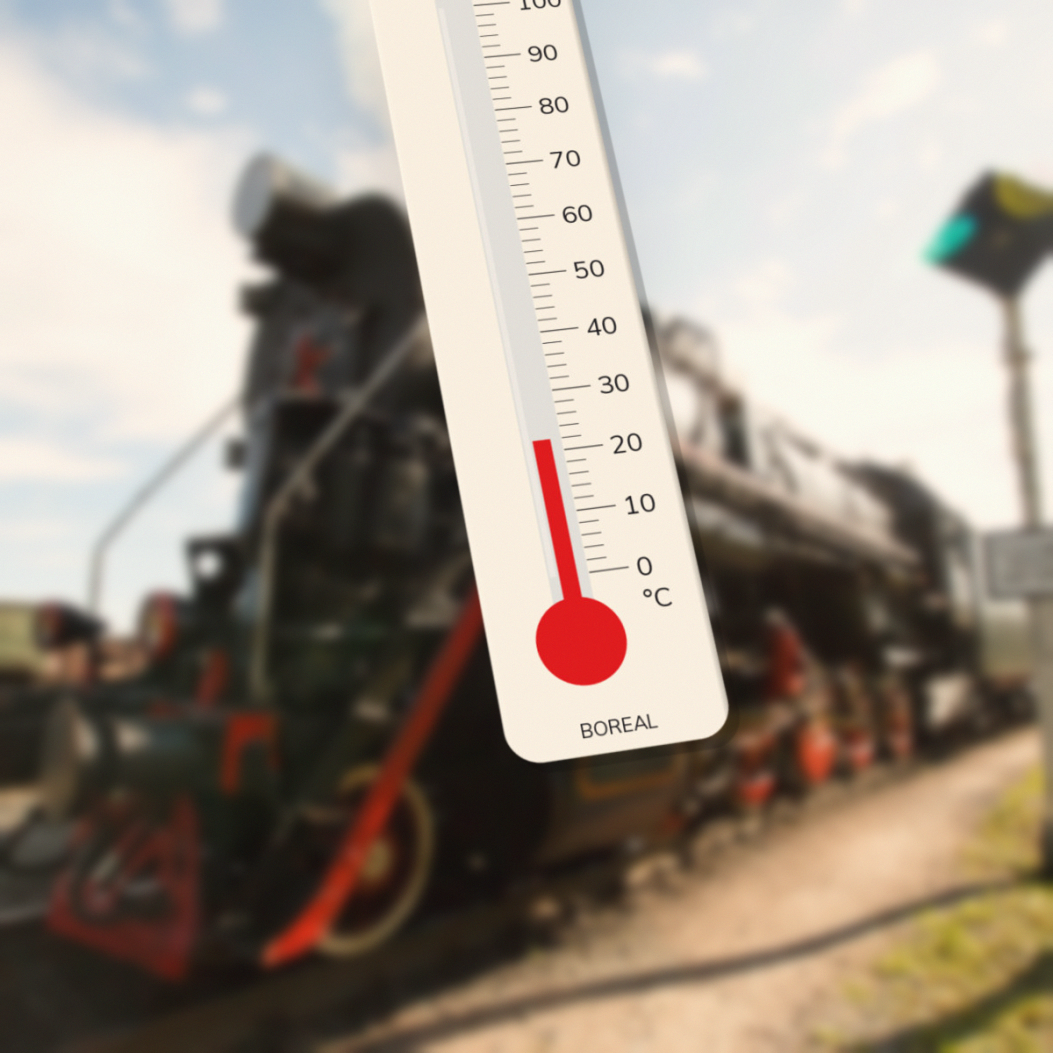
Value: 22 (°C)
